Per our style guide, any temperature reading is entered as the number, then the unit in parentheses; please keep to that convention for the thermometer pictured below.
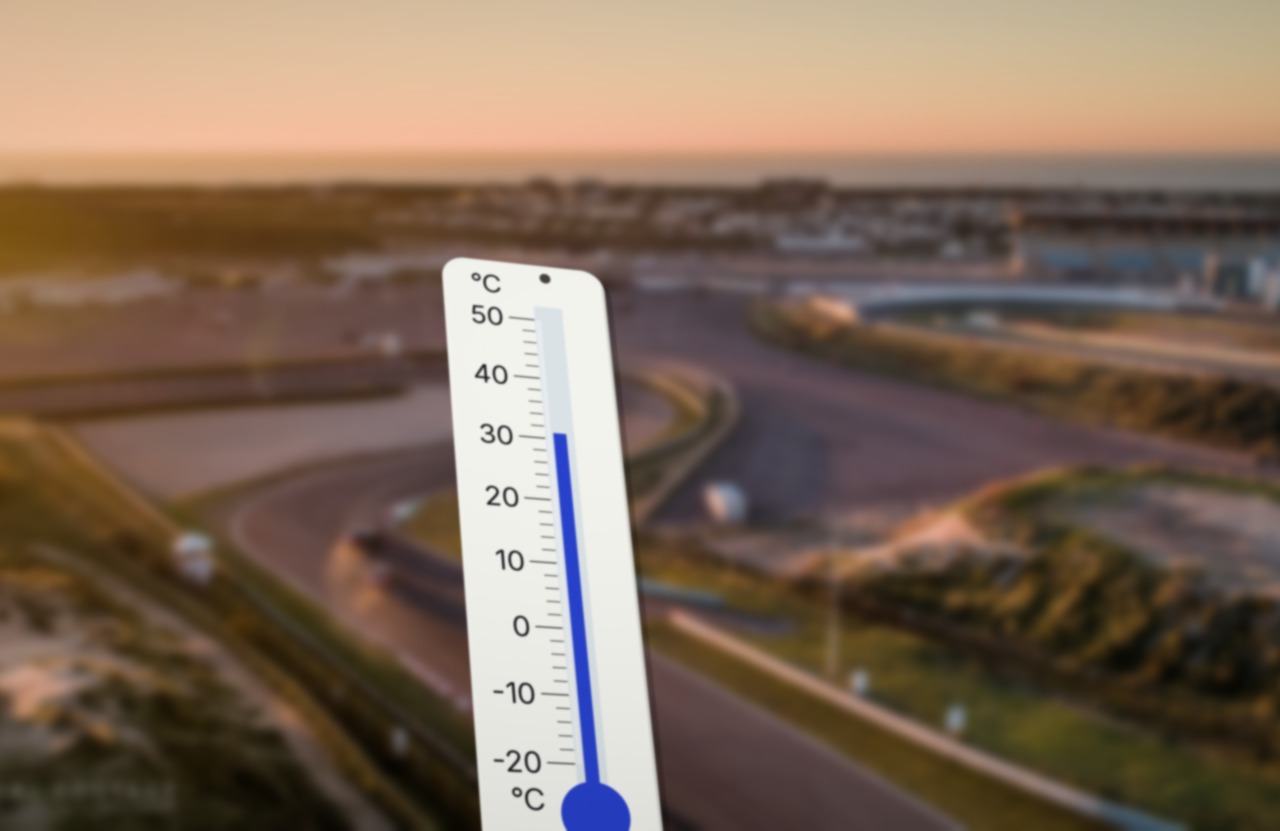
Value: 31 (°C)
